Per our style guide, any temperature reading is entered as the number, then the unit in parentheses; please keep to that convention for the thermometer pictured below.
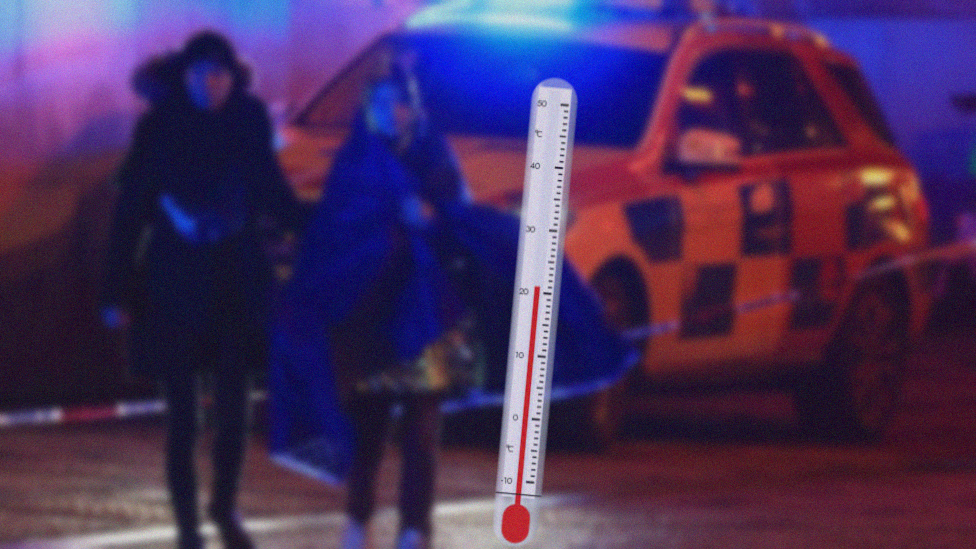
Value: 21 (°C)
